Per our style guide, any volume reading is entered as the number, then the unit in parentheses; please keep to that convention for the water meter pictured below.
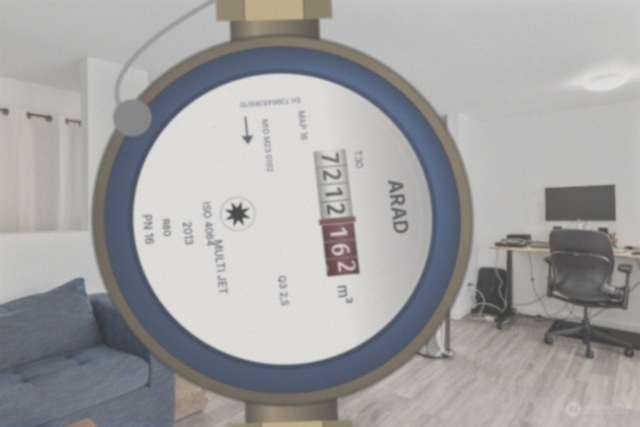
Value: 7212.162 (m³)
